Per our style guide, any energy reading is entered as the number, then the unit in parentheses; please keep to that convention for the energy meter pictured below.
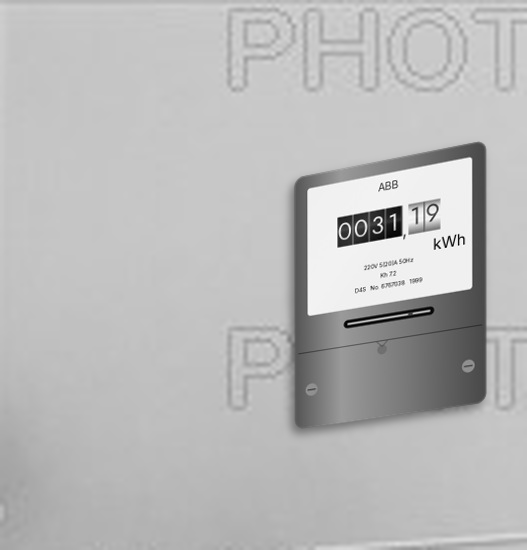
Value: 31.19 (kWh)
